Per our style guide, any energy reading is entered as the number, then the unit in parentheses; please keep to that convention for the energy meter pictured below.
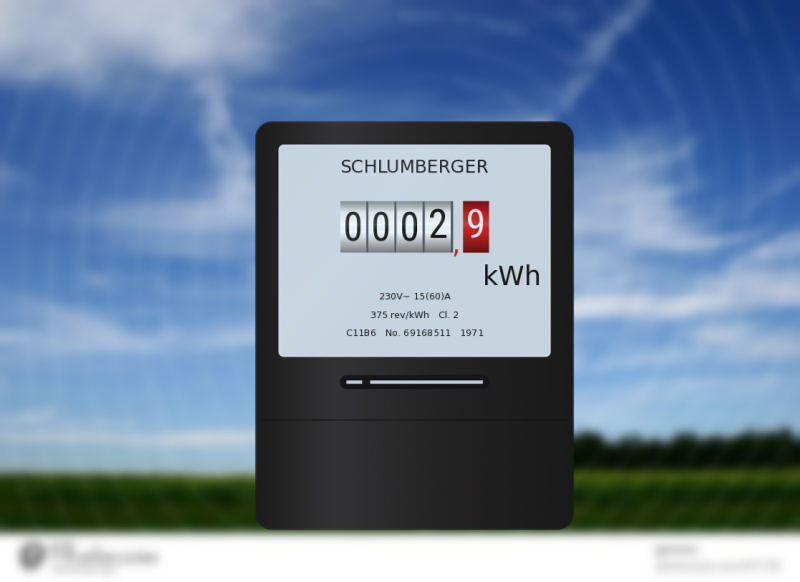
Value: 2.9 (kWh)
